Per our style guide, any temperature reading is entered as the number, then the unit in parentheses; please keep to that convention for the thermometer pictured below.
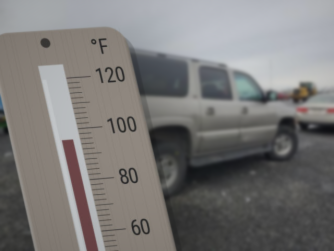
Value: 96 (°F)
